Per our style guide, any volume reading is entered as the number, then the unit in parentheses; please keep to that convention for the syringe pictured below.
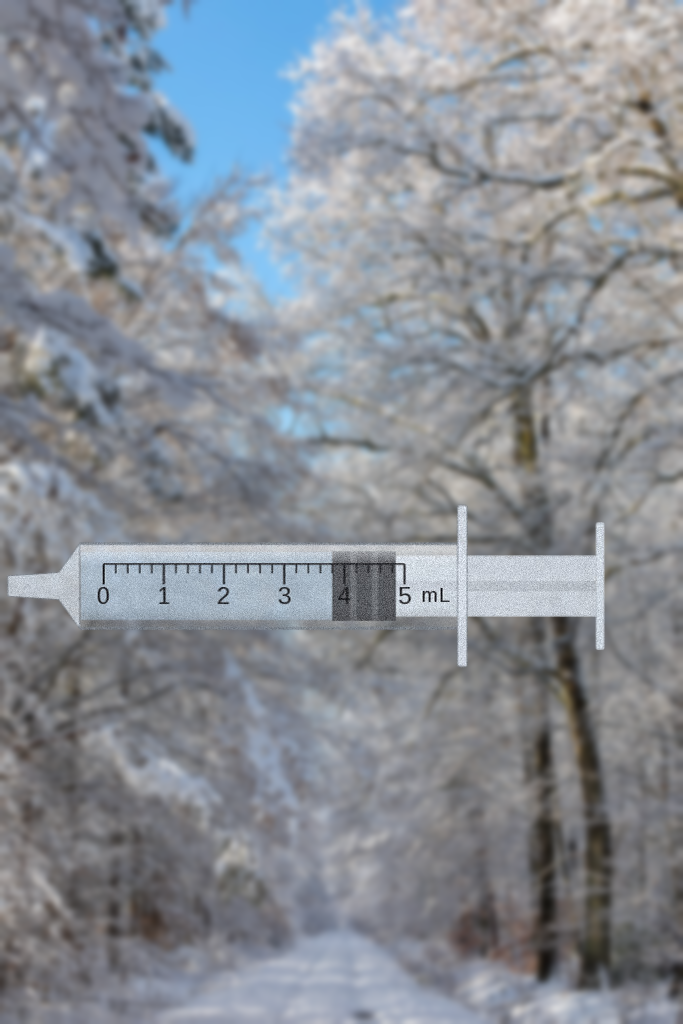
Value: 3.8 (mL)
